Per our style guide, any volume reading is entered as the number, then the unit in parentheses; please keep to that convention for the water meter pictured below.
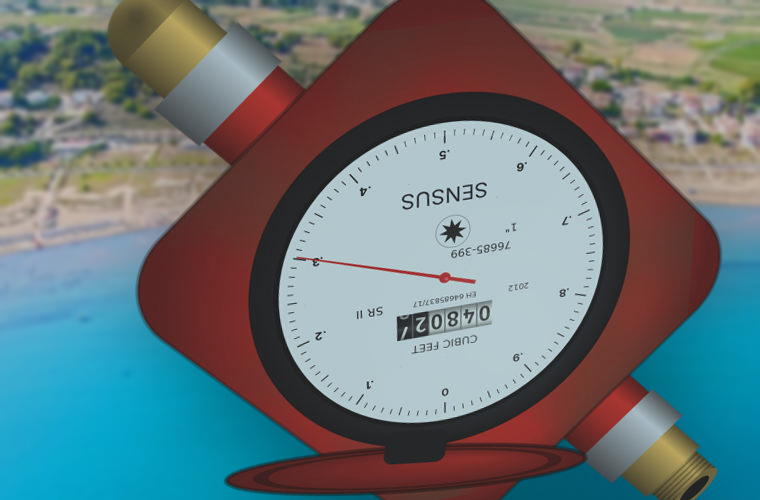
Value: 48027.30 (ft³)
